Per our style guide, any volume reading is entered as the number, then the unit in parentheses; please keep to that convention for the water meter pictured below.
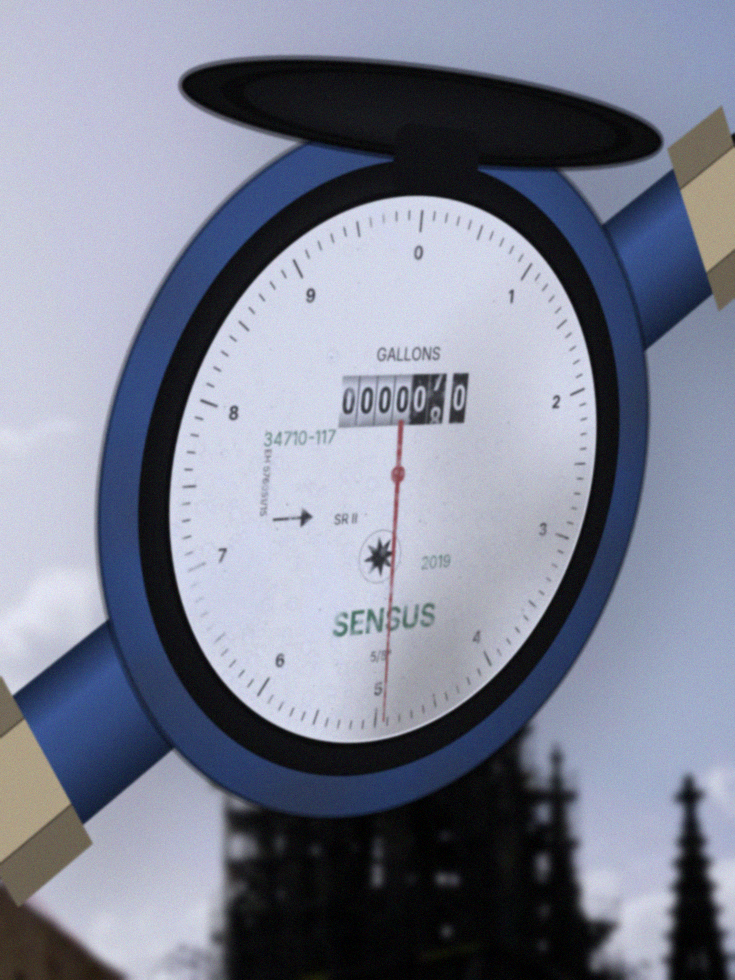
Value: 74.9 (gal)
